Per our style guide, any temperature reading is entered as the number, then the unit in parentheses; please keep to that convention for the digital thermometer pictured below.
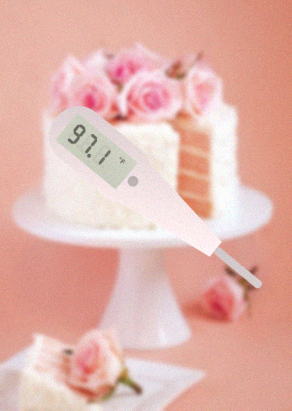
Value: 97.1 (°F)
